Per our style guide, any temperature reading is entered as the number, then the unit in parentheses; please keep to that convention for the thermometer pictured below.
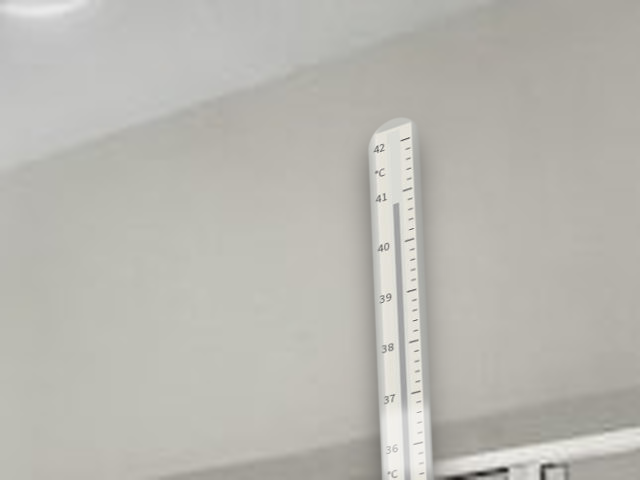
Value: 40.8 (°C)
